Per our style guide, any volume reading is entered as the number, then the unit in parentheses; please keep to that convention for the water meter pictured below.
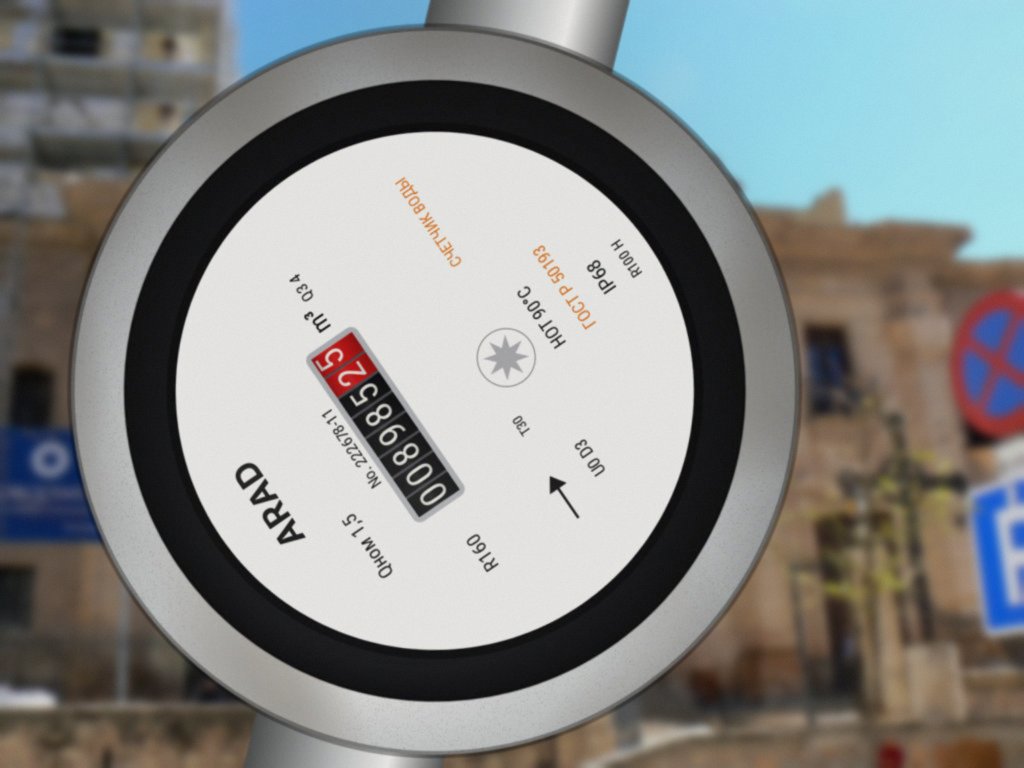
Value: 8985.25 (m³)
